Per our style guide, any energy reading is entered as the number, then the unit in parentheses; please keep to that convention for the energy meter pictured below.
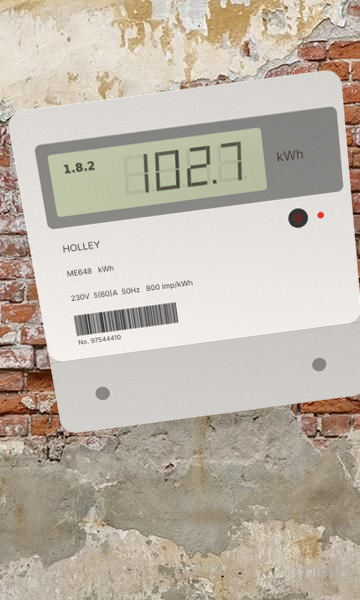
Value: 102.7 (kWh)
